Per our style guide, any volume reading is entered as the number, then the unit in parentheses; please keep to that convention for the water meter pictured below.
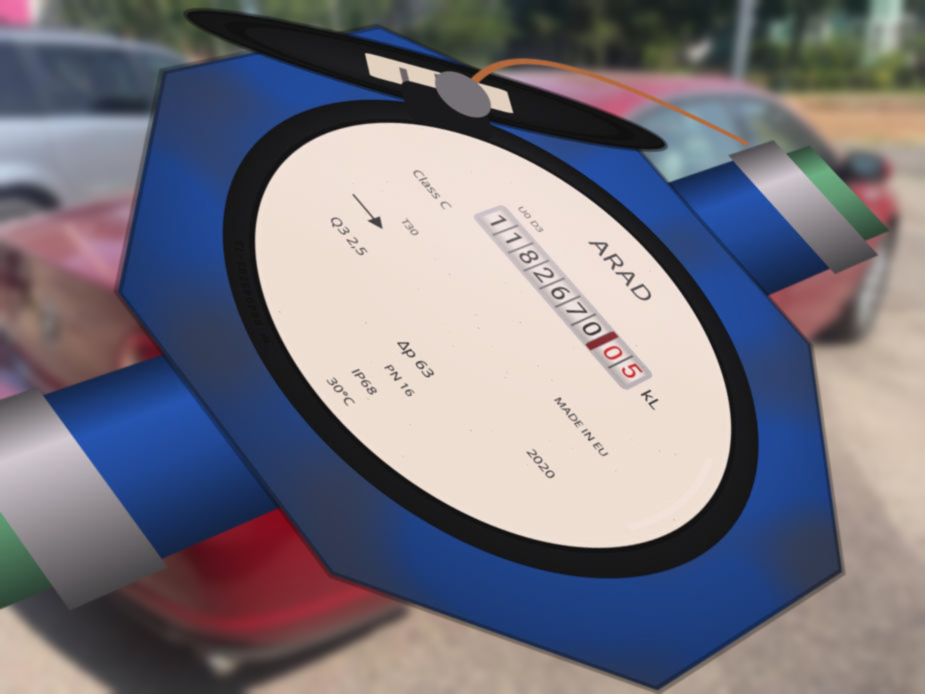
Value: 1182670.05 (kL)
